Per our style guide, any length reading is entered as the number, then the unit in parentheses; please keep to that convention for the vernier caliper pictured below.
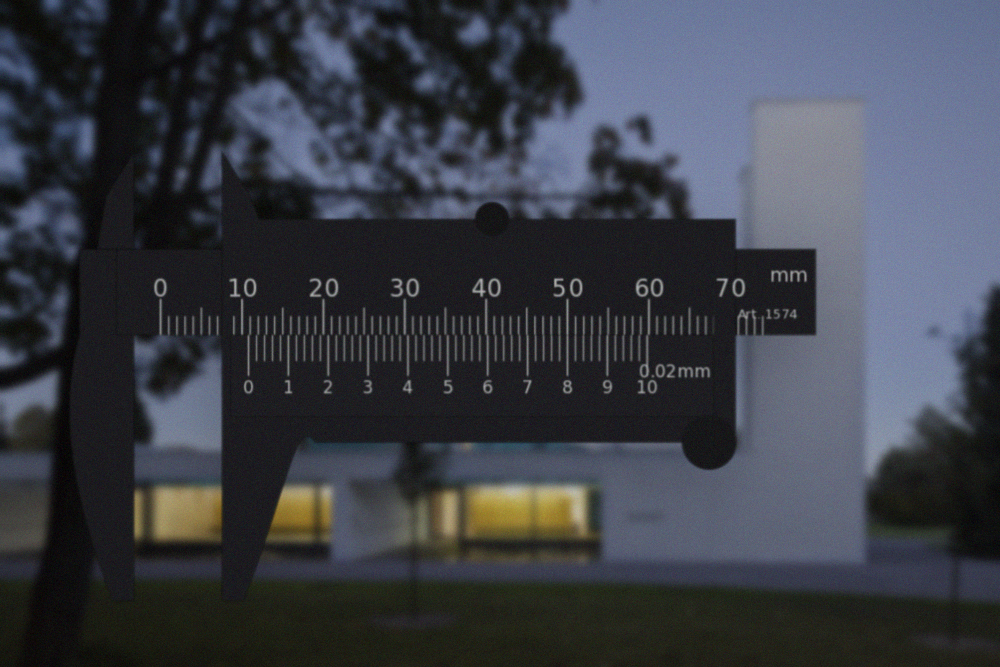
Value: 10.8 (mm)
